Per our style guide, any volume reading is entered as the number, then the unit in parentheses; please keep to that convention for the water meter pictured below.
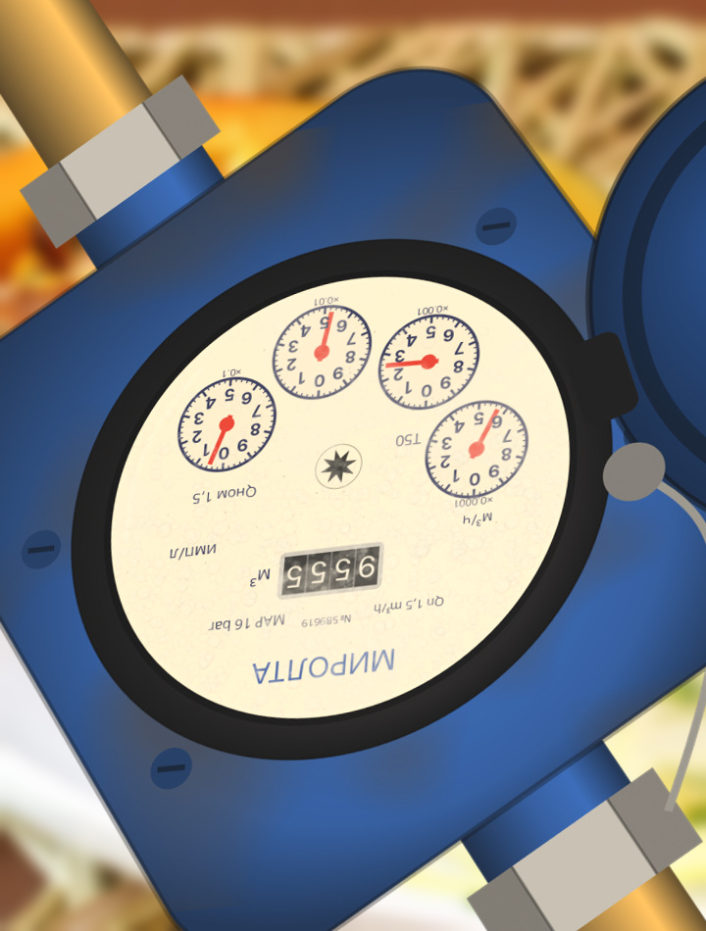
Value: 9555.0525 (m³)
